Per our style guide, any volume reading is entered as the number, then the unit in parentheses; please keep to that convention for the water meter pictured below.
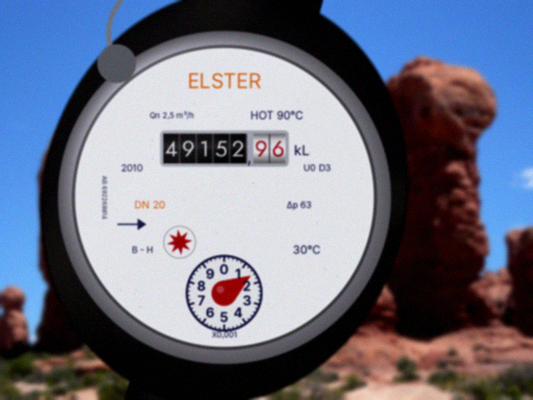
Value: 49152.961 (kL)
